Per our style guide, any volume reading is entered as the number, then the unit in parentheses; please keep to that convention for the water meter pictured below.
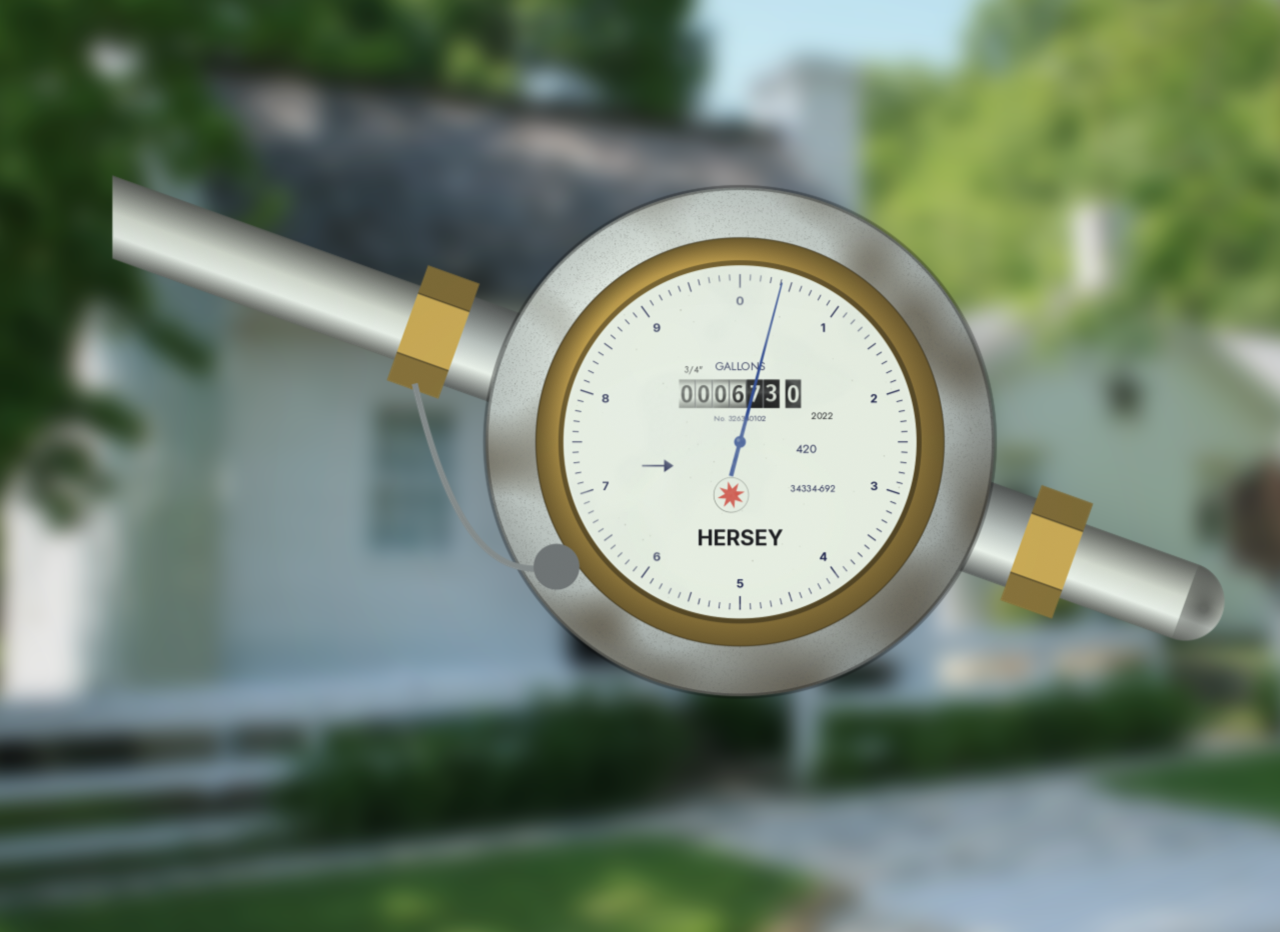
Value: 6730.4 (gal)
